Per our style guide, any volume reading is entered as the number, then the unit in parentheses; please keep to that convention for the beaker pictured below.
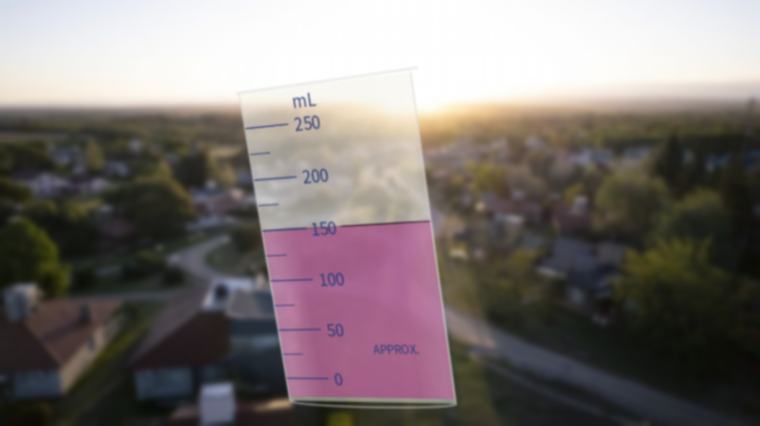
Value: 150 (mL)
